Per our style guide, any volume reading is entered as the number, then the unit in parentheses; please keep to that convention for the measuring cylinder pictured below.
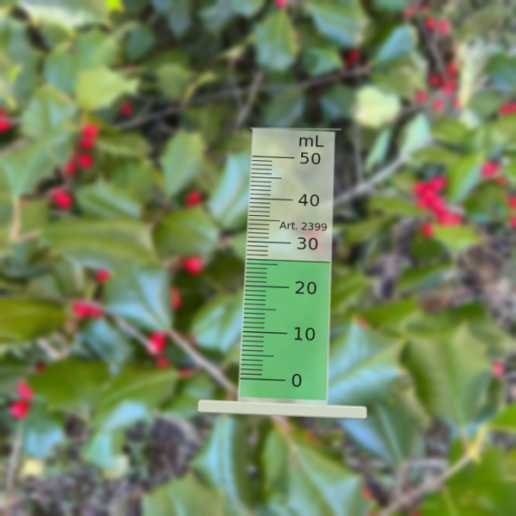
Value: 26 (mL)
